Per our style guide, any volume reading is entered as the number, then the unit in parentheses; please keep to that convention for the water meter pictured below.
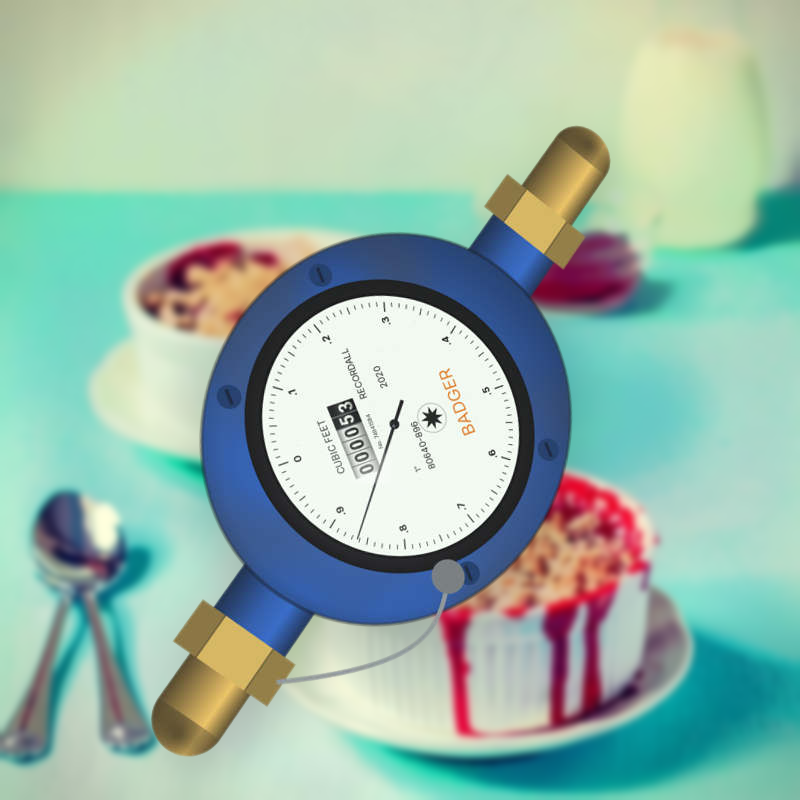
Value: 52.86 (ft³)
